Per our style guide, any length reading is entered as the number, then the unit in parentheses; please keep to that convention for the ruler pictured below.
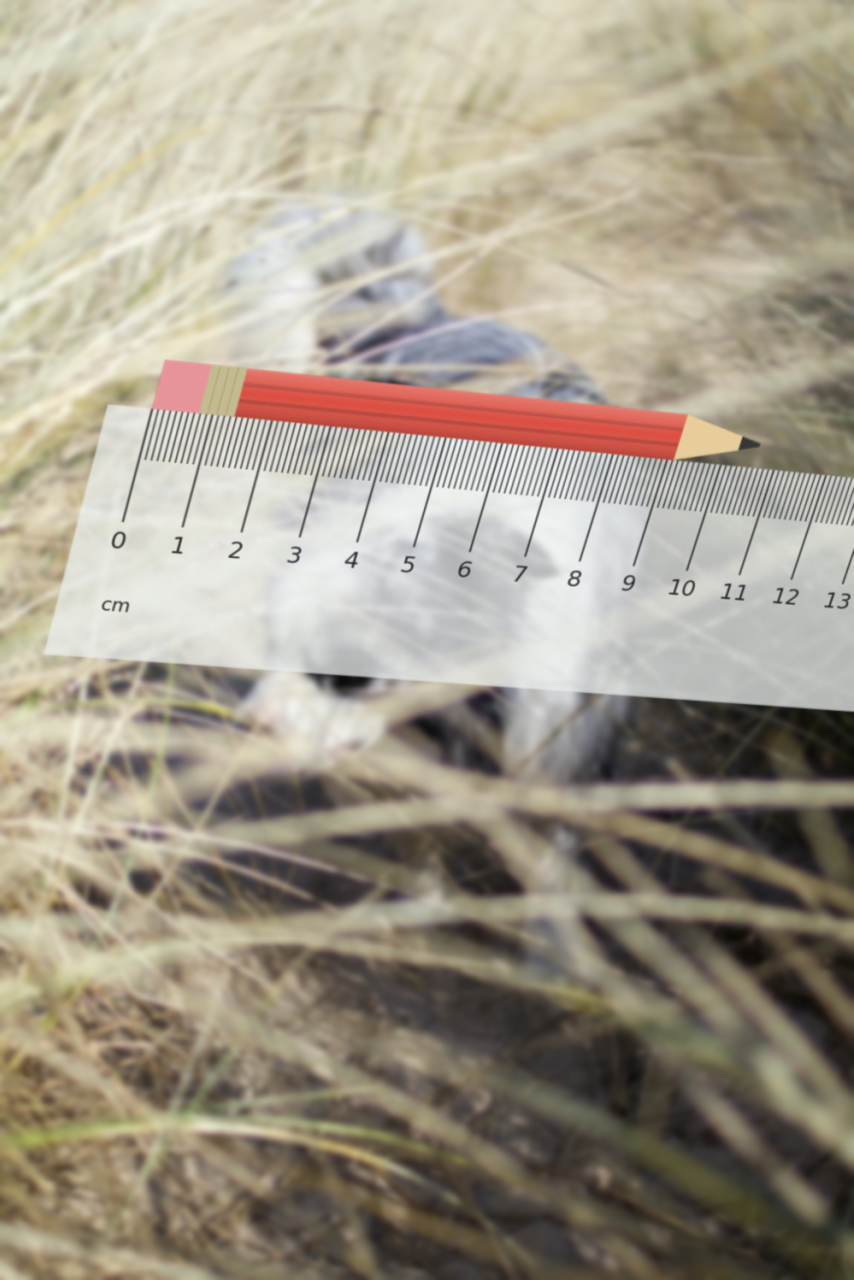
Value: 10.6 (cm)
